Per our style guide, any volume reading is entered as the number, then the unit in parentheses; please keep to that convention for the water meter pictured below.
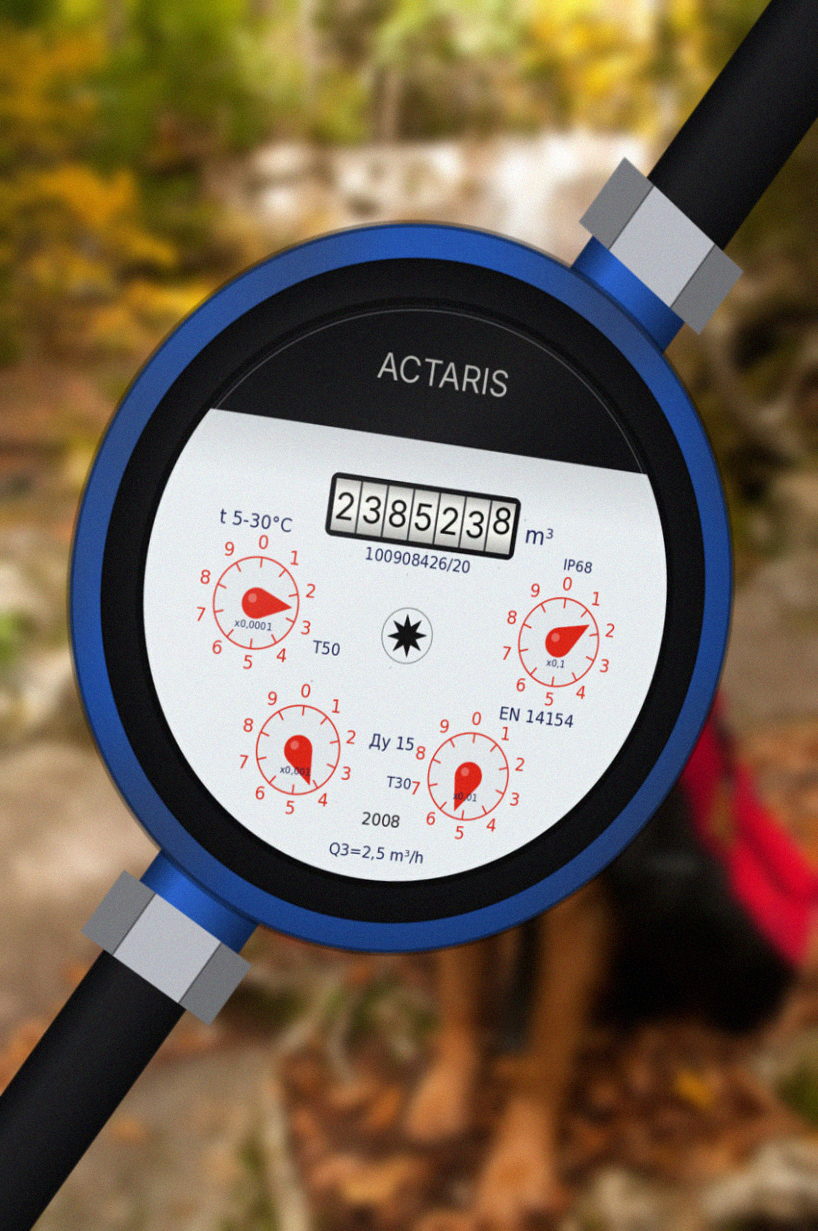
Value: 2385238.1542 (m³)
